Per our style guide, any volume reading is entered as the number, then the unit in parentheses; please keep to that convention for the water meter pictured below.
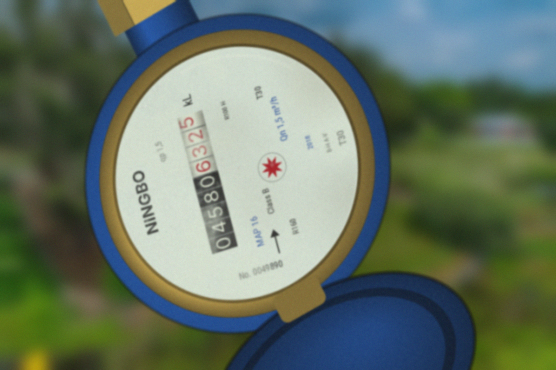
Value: 4580.6325 (kL)
